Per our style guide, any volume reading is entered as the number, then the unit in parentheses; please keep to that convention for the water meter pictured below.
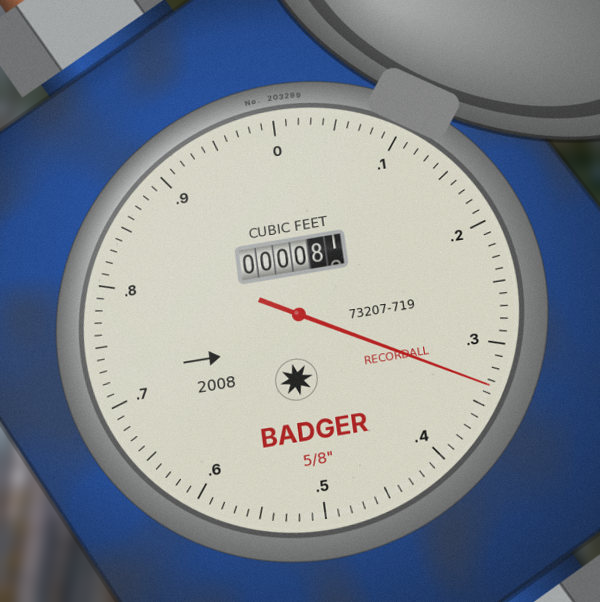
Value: 81.33 (ft³)
